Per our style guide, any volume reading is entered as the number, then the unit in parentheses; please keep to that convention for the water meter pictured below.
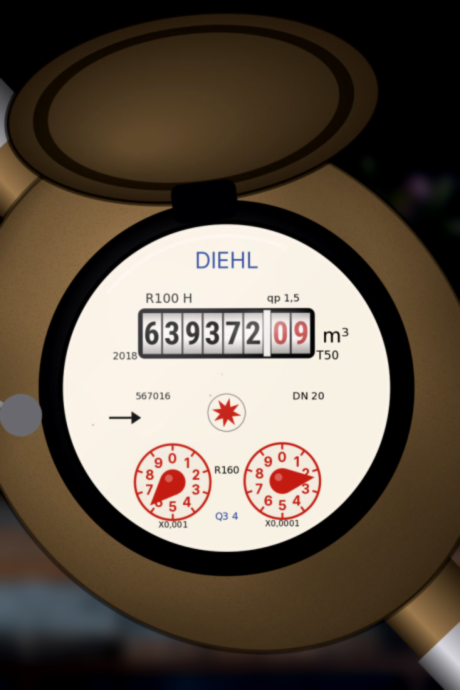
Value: 639372.0962 (m³)
